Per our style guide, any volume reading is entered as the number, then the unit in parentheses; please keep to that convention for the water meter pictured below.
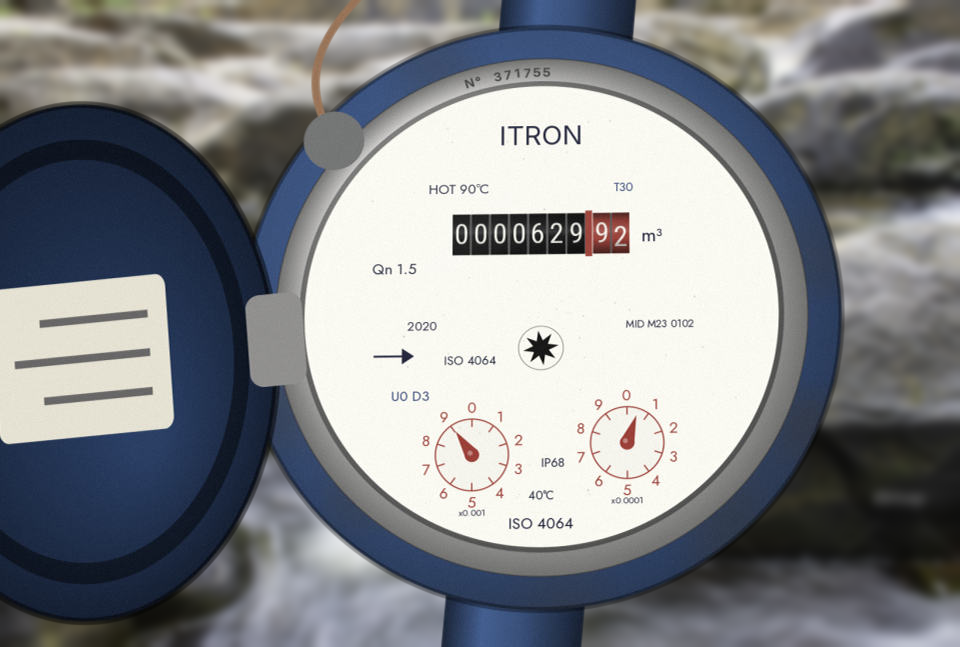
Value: 629.9190 (m³)
